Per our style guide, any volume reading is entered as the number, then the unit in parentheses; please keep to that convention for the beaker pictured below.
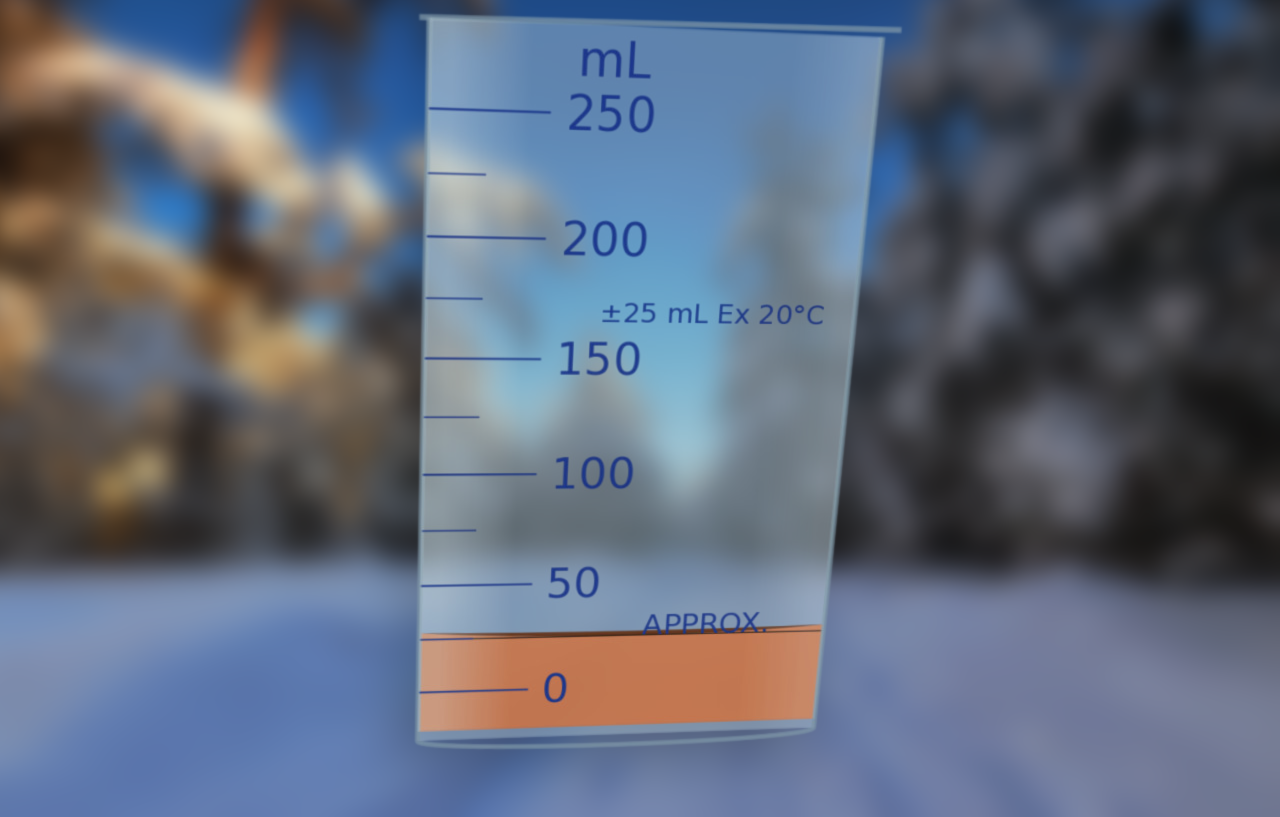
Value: 25 (mL)
